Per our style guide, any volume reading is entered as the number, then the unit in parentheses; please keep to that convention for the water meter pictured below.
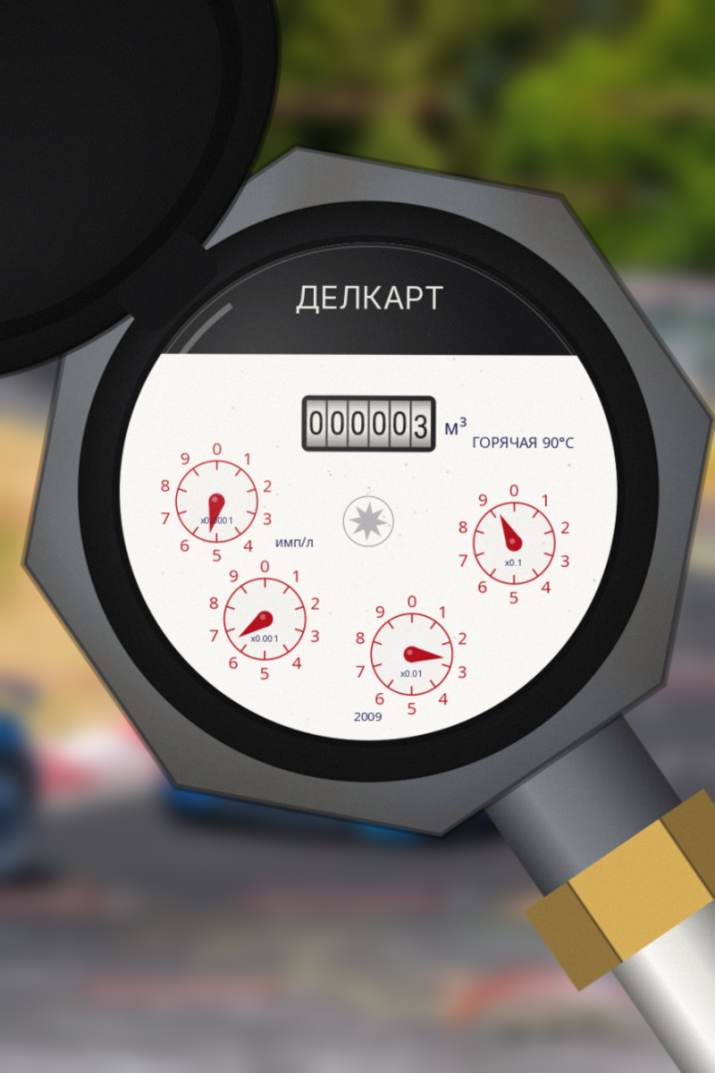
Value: 2.9265 (m³)
